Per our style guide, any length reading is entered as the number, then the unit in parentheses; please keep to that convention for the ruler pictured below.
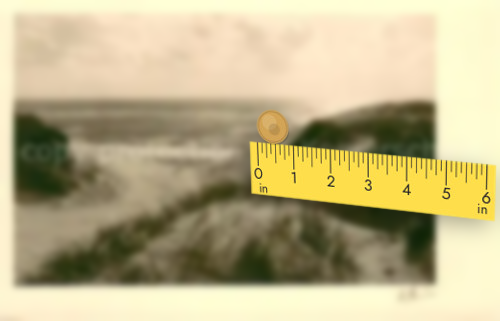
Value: 0.875 (in)
